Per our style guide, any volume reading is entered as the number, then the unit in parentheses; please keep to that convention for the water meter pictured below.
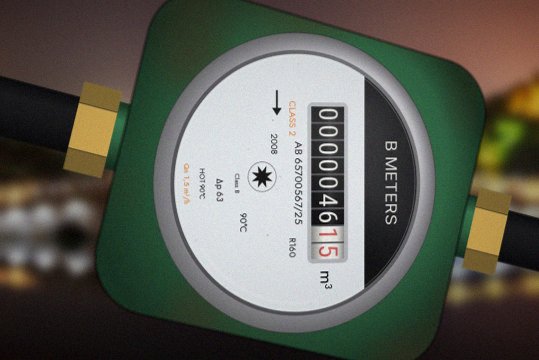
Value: 46.15 (m³)
